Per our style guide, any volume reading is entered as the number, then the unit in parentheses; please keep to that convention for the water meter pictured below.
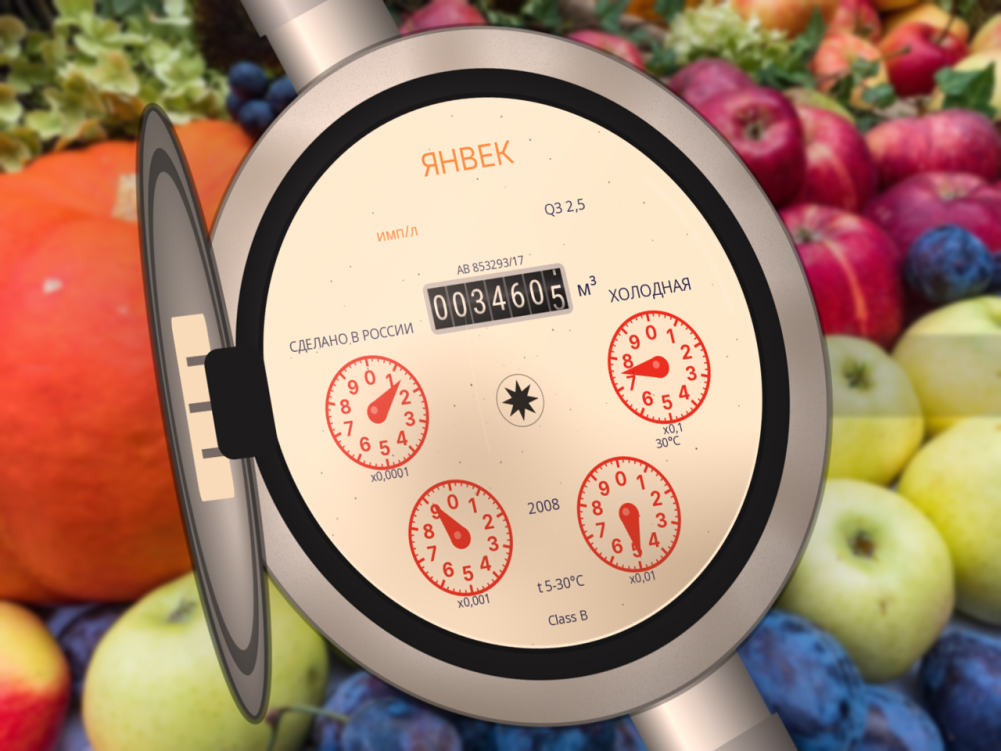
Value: 34604.7491 (m³)
